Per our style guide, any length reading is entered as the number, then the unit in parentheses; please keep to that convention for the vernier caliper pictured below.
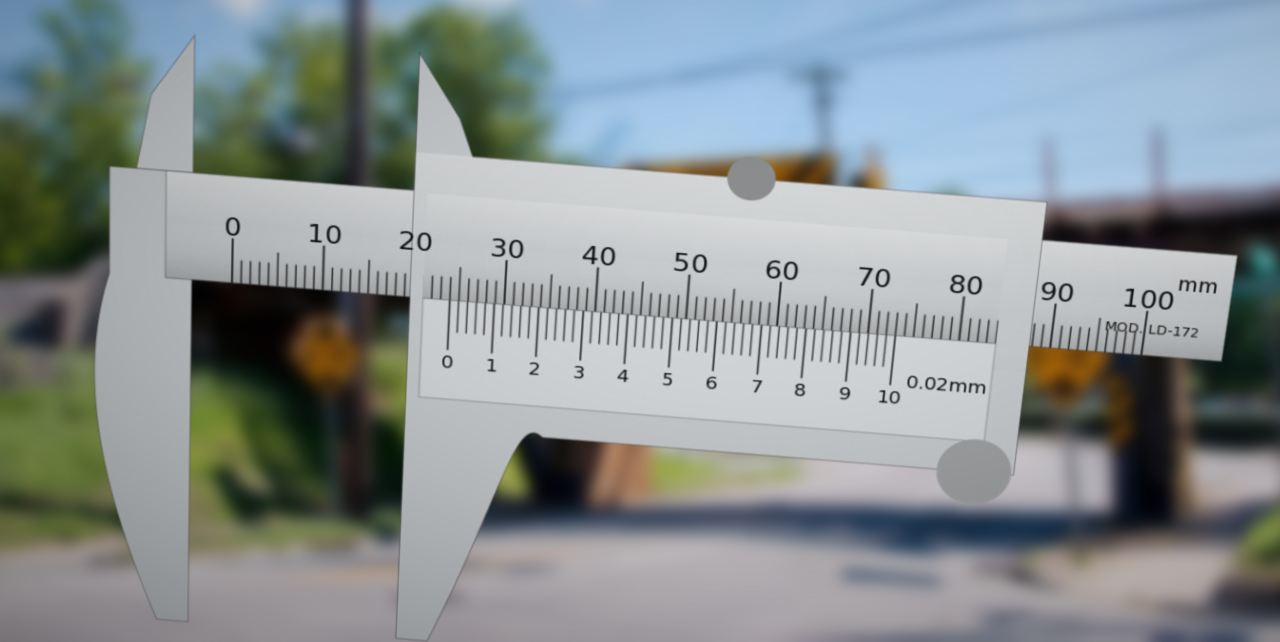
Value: 24.0 (mm)
